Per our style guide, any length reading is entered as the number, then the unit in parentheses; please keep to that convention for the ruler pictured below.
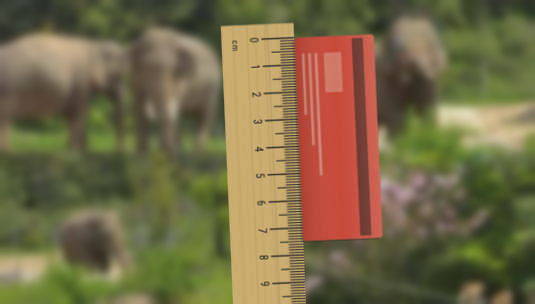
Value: 7.5 (cm)
